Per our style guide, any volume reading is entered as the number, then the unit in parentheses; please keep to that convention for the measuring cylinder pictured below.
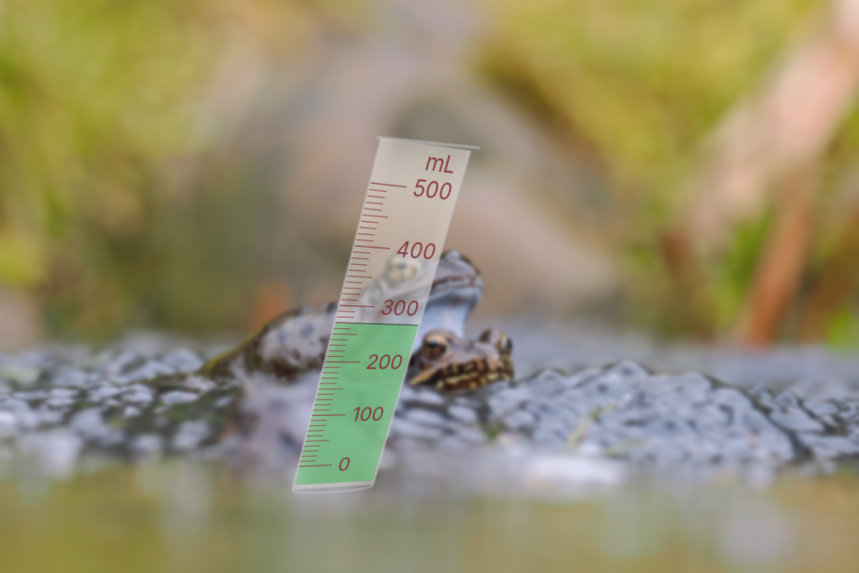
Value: 270 (mL)
